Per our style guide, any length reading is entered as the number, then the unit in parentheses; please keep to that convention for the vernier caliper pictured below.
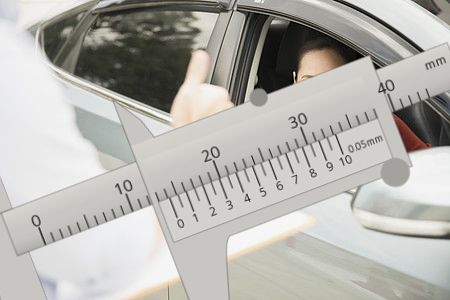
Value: 14.2 (mm)
